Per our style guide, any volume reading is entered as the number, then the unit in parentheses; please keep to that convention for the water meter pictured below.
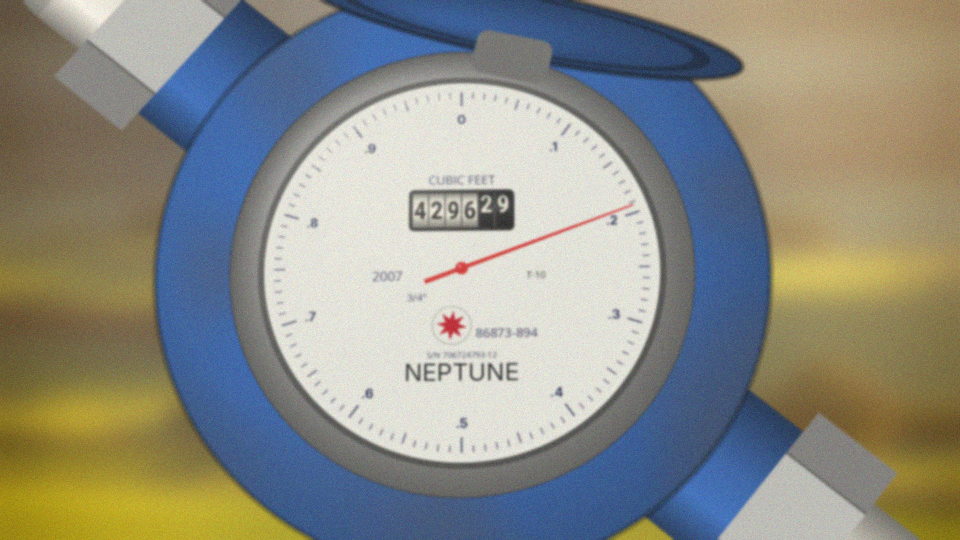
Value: 429629.19 (ft³)
